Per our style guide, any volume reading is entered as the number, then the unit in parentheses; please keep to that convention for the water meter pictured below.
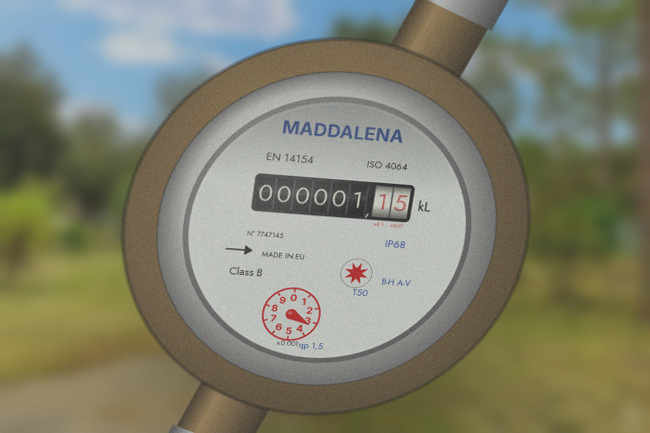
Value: 1.153 (kL)
